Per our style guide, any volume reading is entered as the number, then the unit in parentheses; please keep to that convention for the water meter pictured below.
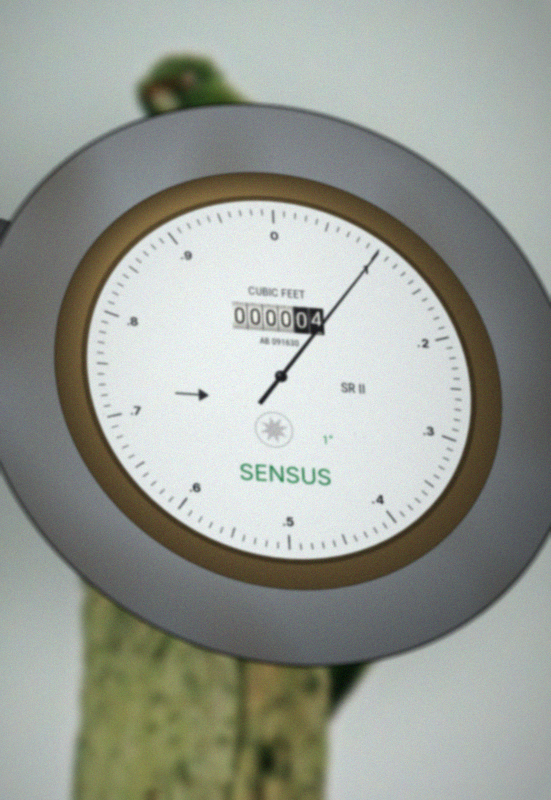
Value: 4.10 (ft³)
